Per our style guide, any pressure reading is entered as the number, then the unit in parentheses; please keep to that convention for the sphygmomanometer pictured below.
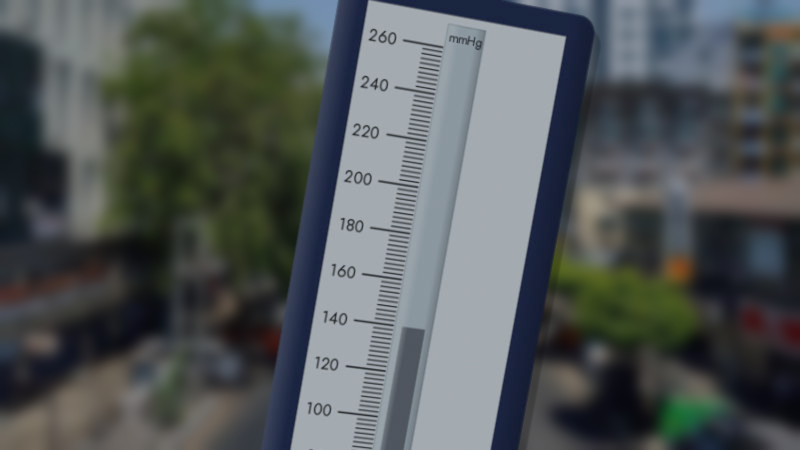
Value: 140 (mmHg)
